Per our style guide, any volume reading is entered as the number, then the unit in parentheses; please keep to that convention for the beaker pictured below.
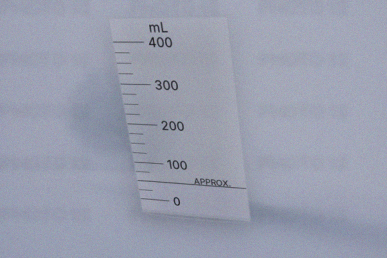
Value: 50 (mL)
